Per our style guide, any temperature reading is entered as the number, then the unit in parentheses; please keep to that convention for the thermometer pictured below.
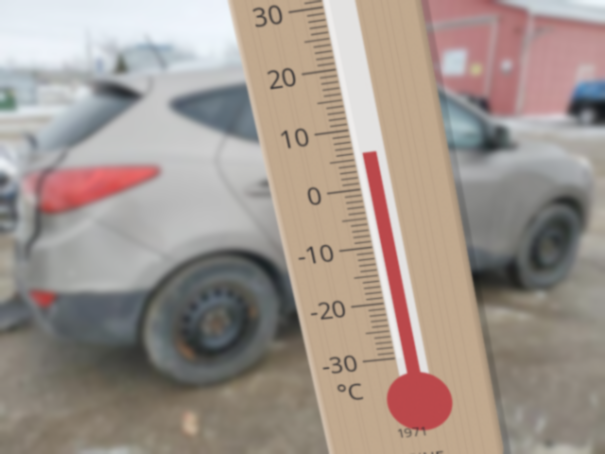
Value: 6 (°C)
